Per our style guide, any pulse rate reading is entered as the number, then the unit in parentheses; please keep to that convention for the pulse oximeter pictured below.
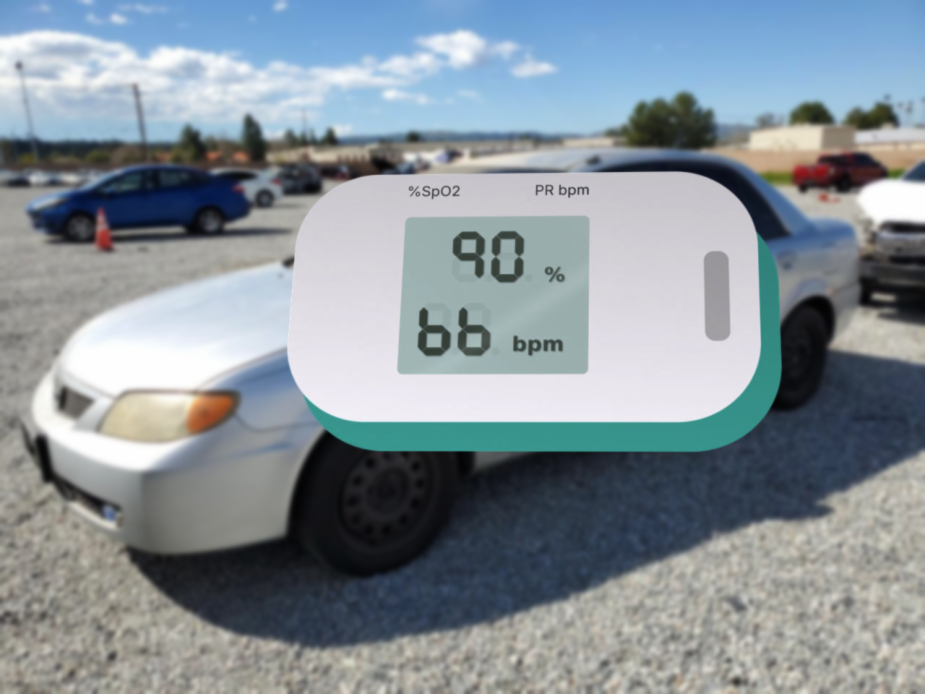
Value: 66 (bpm)
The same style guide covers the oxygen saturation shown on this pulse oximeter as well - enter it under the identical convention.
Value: 90 (%)
